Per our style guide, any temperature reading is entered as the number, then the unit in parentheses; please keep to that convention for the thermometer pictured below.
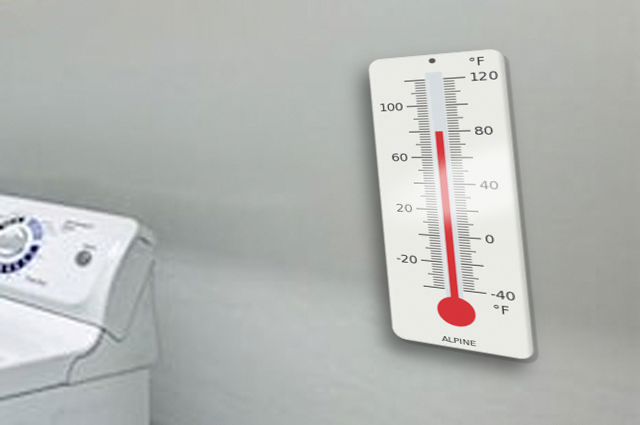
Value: 80 (°F)
